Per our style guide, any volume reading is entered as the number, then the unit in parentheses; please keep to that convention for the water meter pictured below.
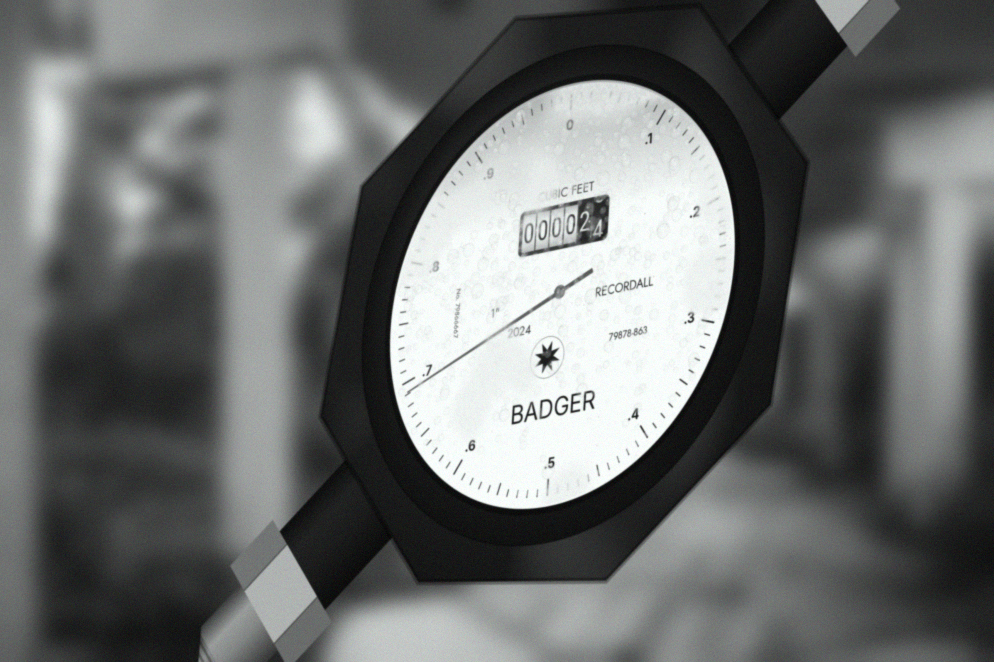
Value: 23.69 (ft³)
